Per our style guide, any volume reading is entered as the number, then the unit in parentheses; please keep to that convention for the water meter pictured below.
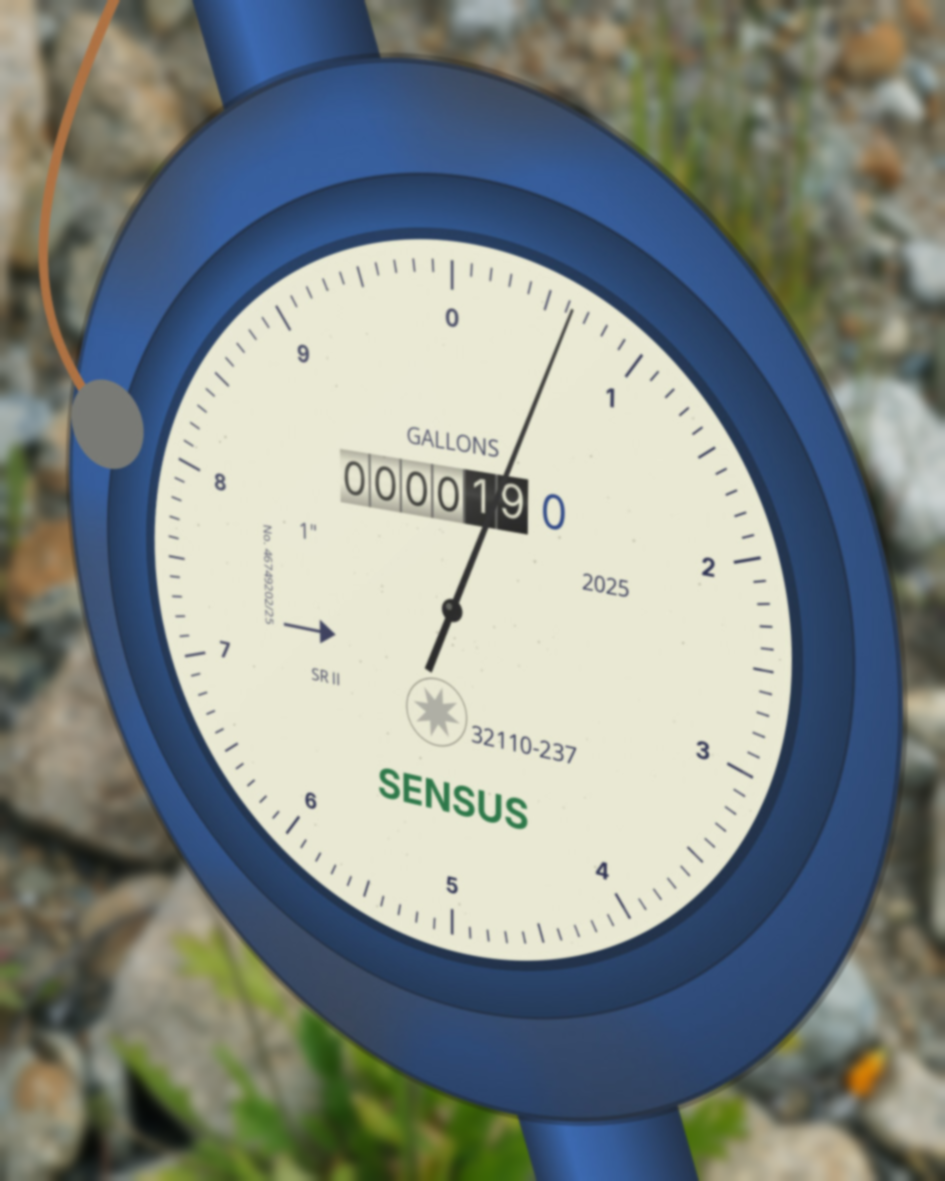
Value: 190.6 (gal)
